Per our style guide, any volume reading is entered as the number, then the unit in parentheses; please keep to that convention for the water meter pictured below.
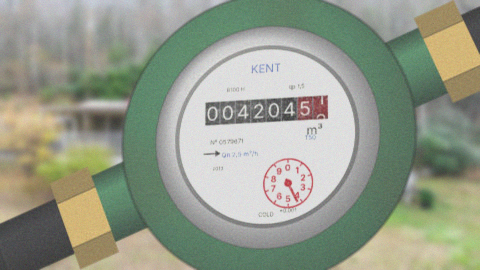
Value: 4204.514 (m³)
